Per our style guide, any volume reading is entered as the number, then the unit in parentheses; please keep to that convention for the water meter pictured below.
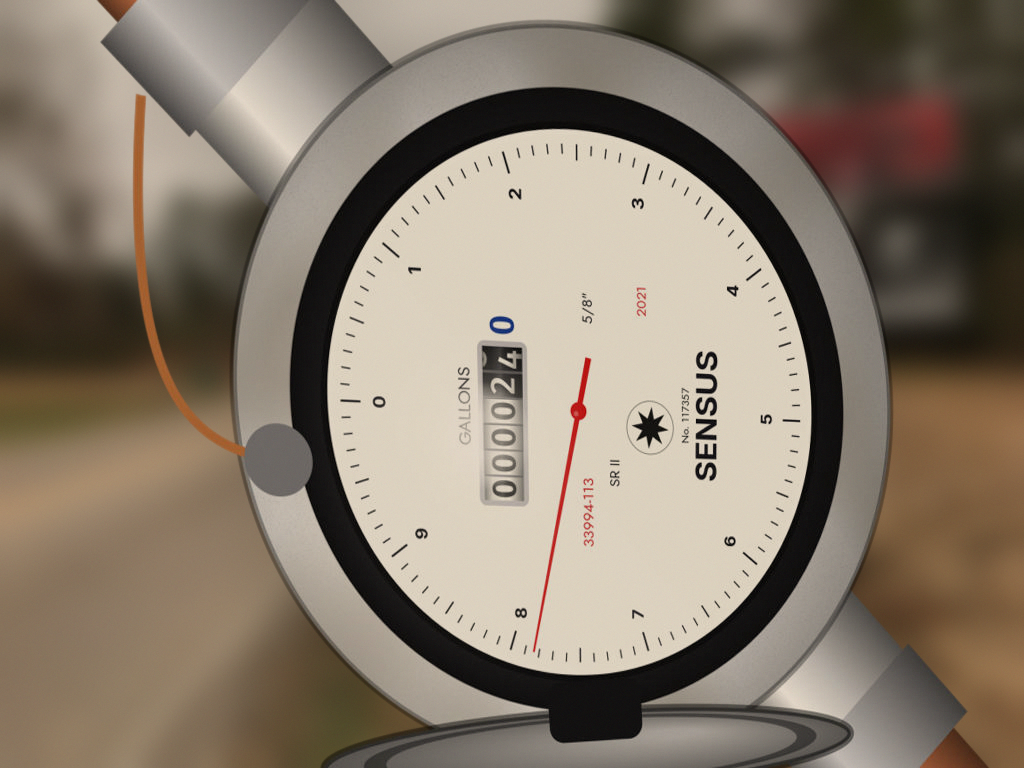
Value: 237.8 (gal)
